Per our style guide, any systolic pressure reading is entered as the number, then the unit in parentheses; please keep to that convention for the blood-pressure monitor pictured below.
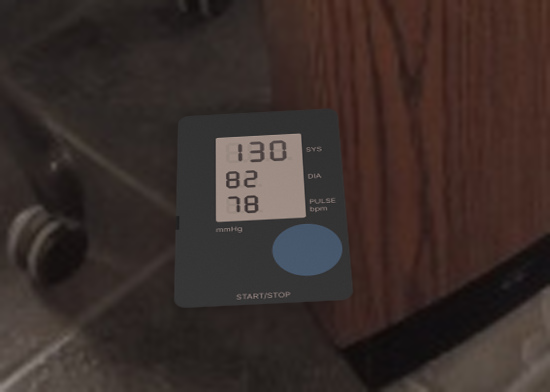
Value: 130 (mmHg)
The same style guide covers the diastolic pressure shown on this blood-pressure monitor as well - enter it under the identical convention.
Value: 82 (mmHg)
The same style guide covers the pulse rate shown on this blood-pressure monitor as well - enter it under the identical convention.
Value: 78 (bpm)
